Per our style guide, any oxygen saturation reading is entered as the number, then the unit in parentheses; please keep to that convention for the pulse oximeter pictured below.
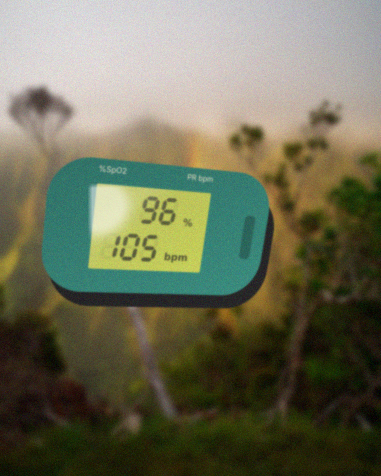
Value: 96 (%)
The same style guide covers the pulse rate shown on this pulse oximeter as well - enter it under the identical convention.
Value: 105 (bpm)
